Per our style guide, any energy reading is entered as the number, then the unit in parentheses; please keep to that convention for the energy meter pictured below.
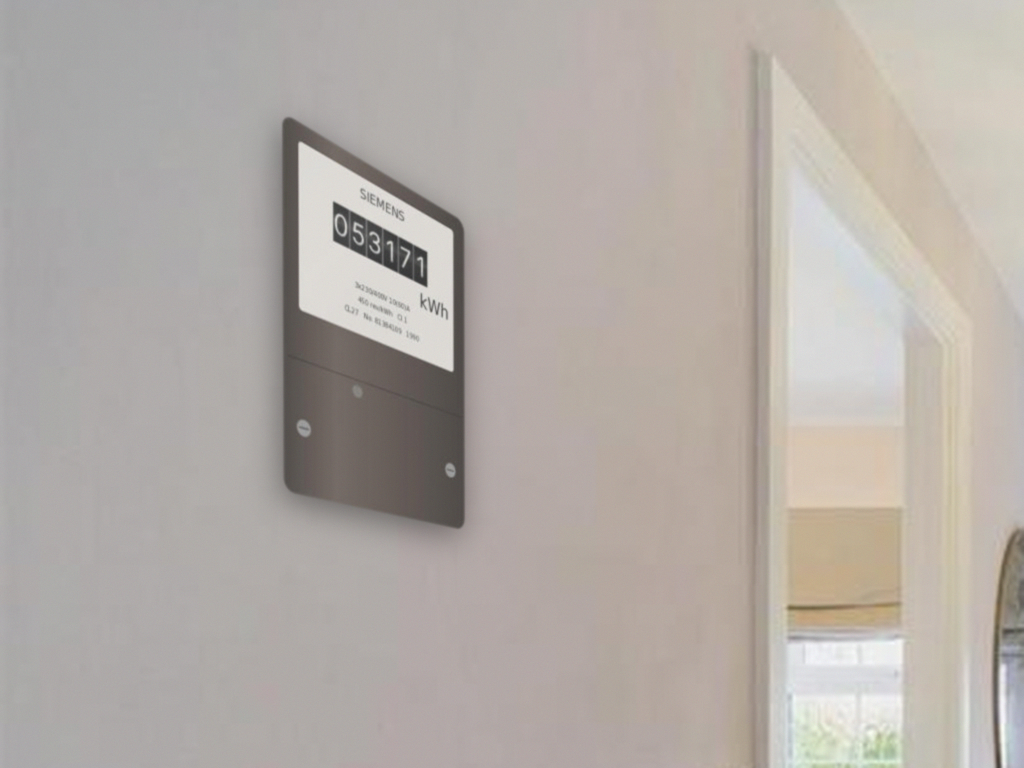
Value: 53171 (kWh)
